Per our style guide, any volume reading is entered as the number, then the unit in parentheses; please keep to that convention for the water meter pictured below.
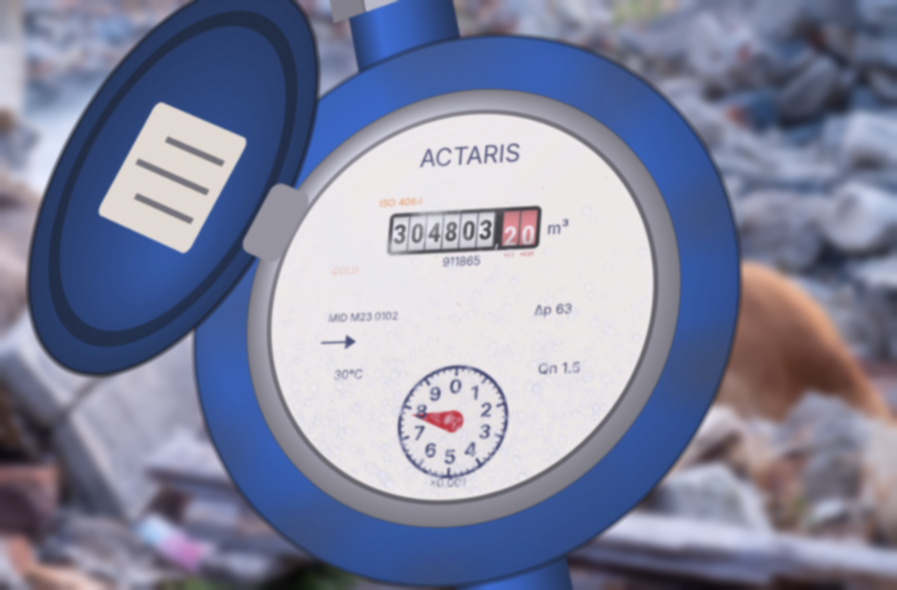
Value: 304803.197 (m³)
